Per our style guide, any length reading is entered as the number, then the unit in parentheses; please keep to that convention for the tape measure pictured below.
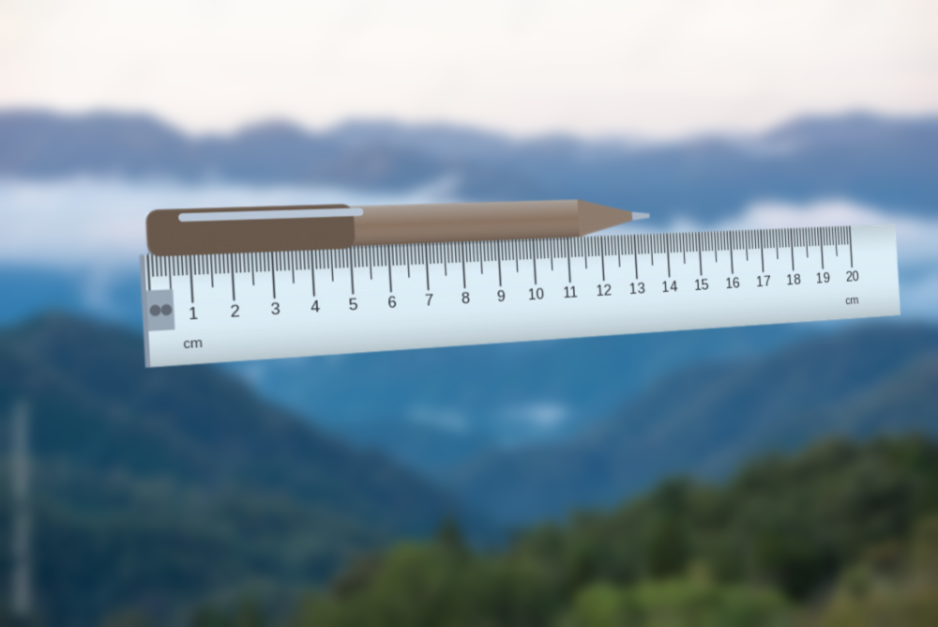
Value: 13.5 (cm)
